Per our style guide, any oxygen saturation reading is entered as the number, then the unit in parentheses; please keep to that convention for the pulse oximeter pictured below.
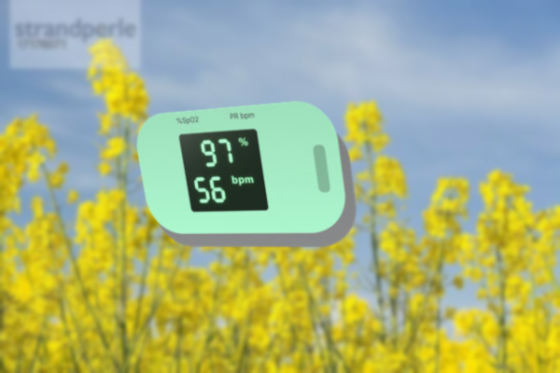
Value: 97 (%)
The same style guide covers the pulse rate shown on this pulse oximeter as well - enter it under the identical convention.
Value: 56 (bpm)
